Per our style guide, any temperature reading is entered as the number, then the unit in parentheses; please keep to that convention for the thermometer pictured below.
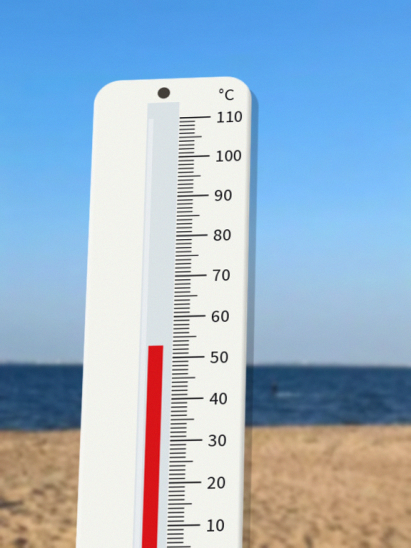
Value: 53 (°C)
